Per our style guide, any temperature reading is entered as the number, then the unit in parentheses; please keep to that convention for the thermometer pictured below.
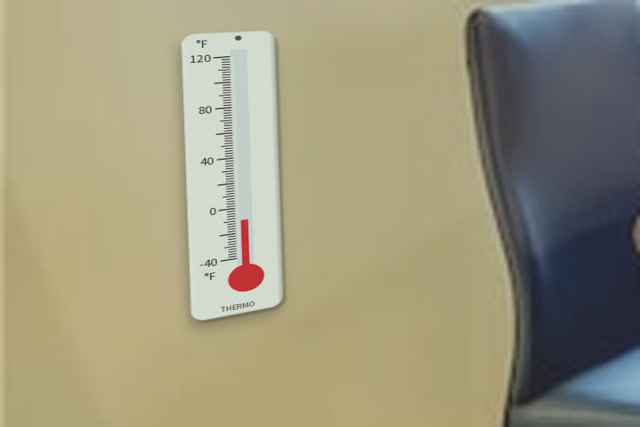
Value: -10 (°F)
